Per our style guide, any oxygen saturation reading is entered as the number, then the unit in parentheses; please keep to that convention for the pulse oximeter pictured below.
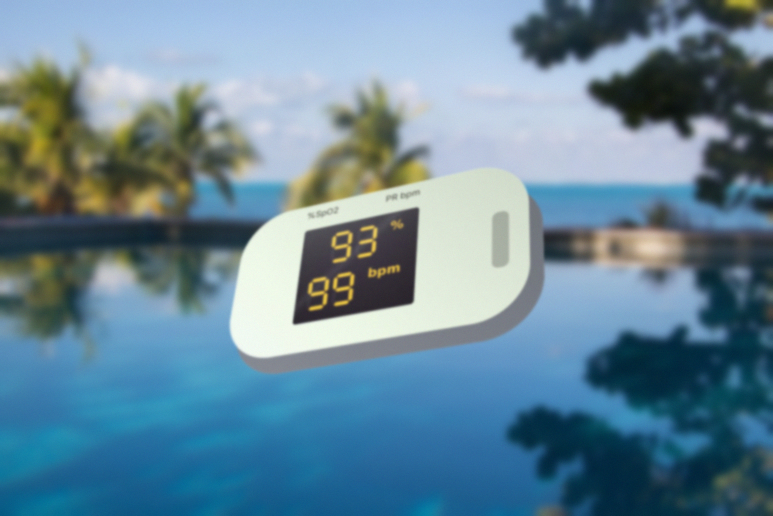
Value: 93 (%)
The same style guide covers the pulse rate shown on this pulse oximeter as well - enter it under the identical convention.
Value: 99 (bpm)
